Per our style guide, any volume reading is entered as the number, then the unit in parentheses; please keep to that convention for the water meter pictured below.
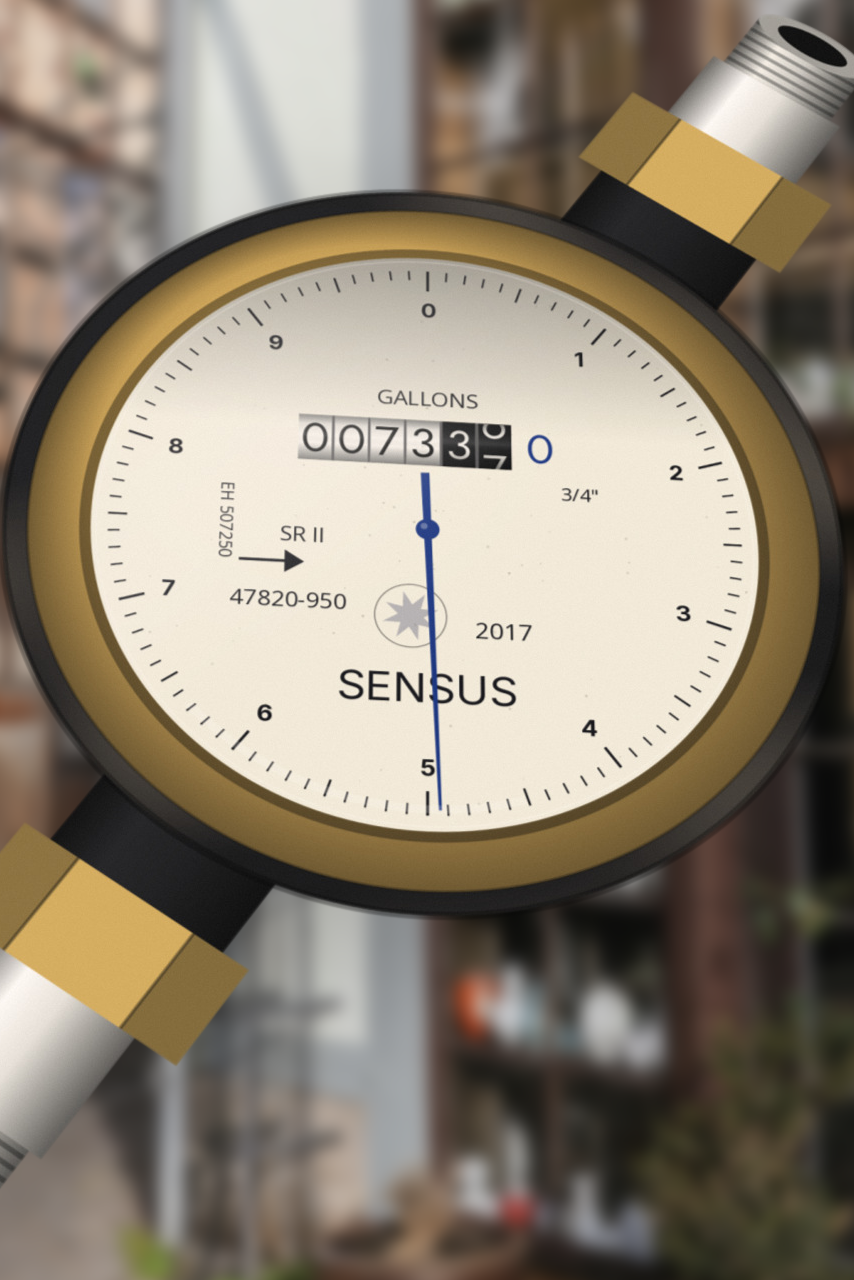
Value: 73364.9 (gal)
